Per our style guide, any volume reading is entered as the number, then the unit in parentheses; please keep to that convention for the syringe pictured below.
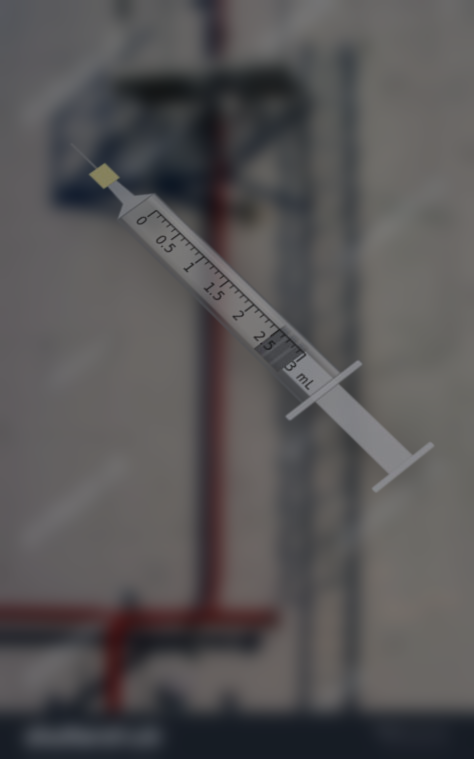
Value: 2.5 (mL)
